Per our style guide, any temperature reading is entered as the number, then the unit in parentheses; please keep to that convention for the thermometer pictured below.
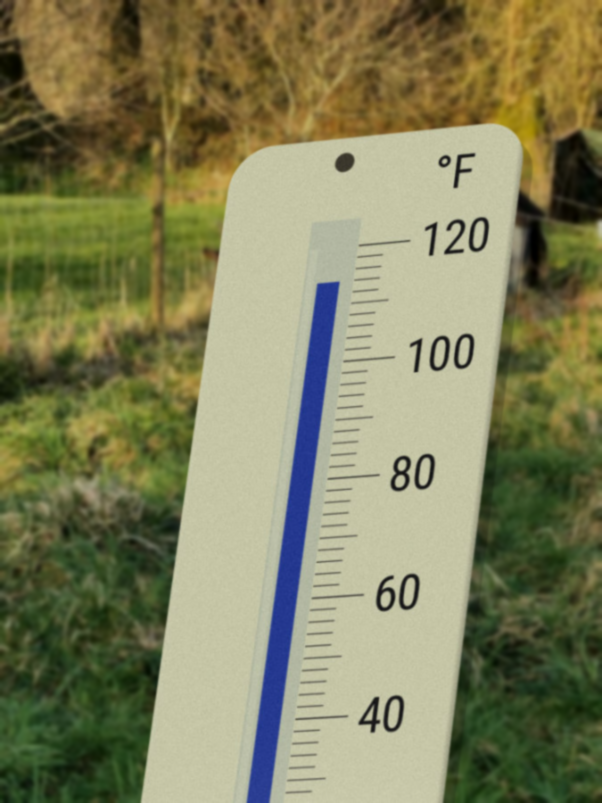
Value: 114 (°F)
